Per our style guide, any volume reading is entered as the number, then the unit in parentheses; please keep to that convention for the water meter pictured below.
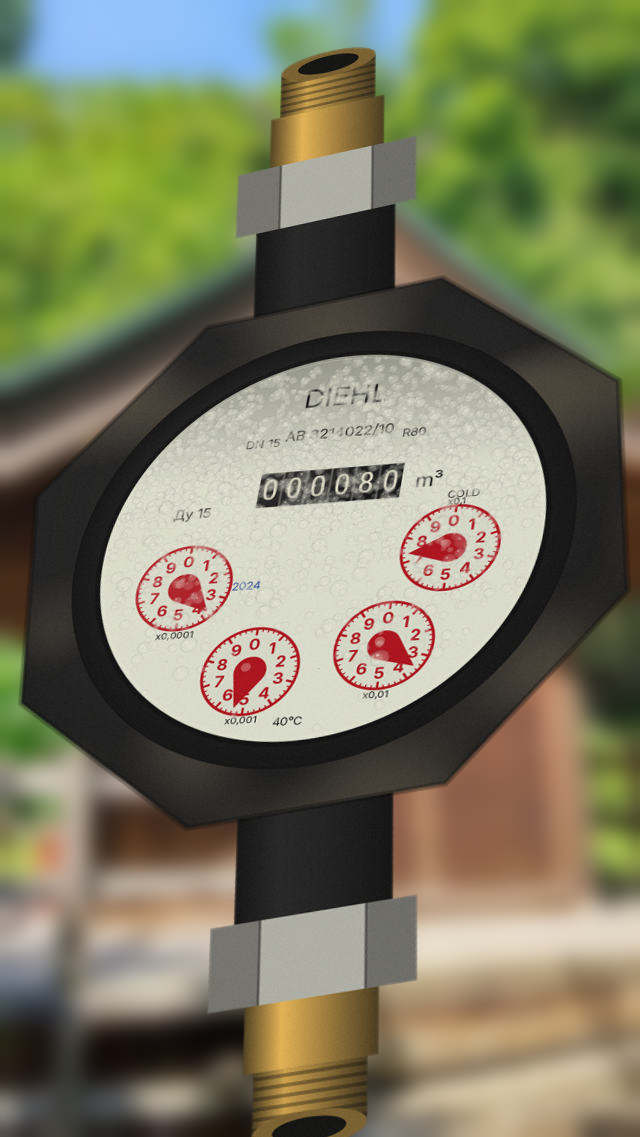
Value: 80.7353 (m³)
